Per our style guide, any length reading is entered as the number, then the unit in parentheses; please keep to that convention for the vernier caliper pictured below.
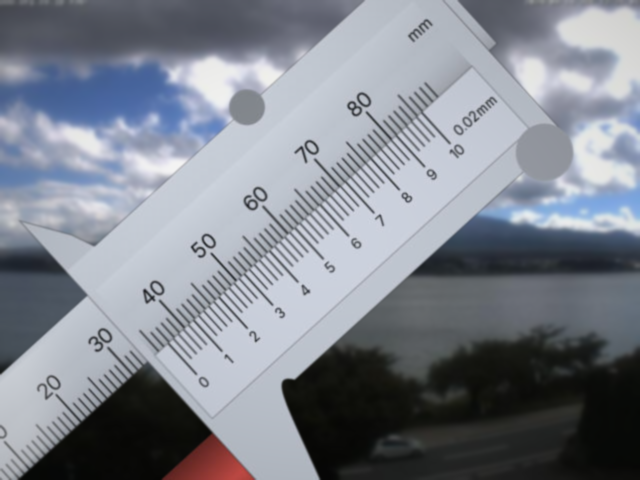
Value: 36.8 (mm)
